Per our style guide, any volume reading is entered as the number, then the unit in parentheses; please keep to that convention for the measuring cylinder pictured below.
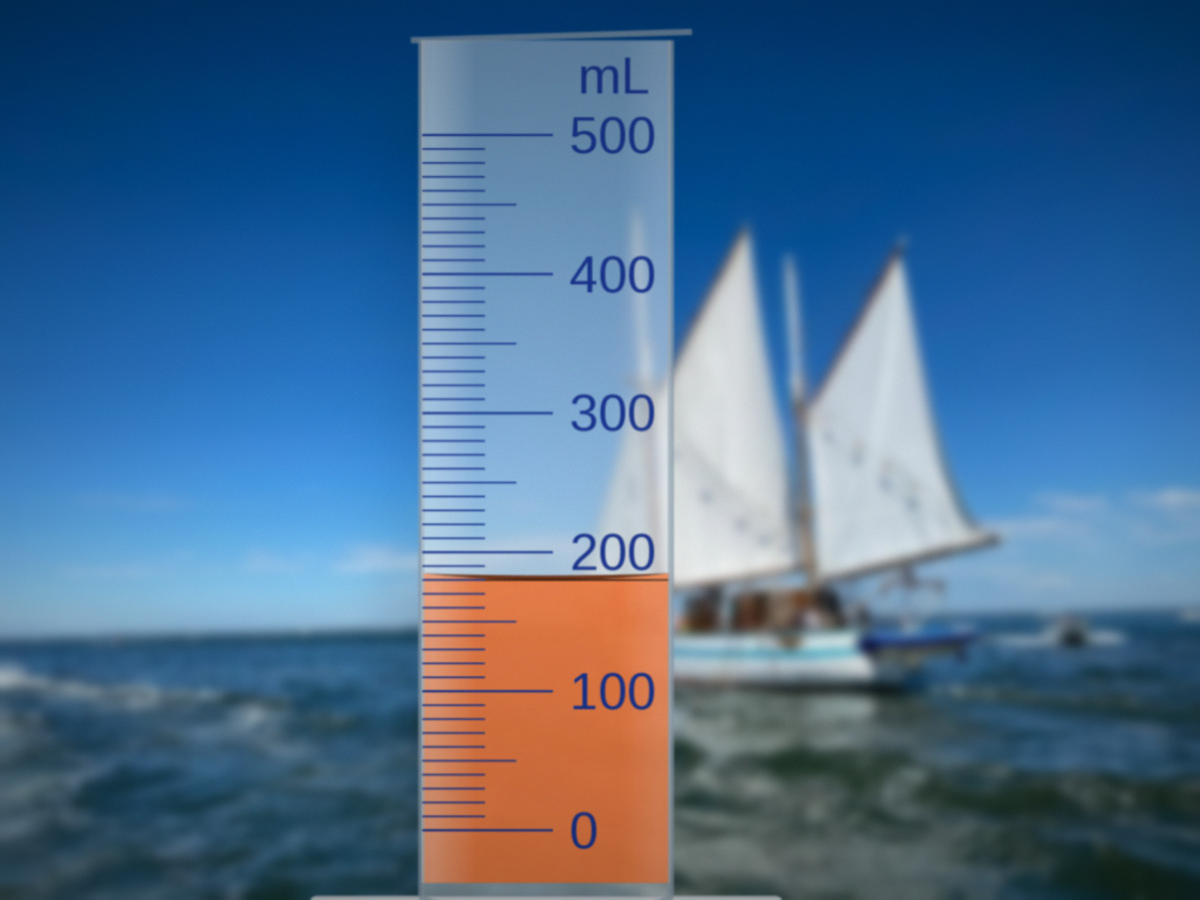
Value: 180 (mL)
